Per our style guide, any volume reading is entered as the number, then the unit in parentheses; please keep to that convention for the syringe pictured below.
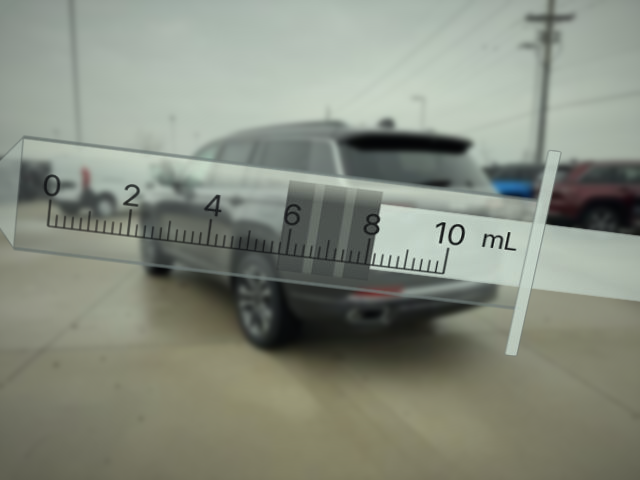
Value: 5.8 (mL)
